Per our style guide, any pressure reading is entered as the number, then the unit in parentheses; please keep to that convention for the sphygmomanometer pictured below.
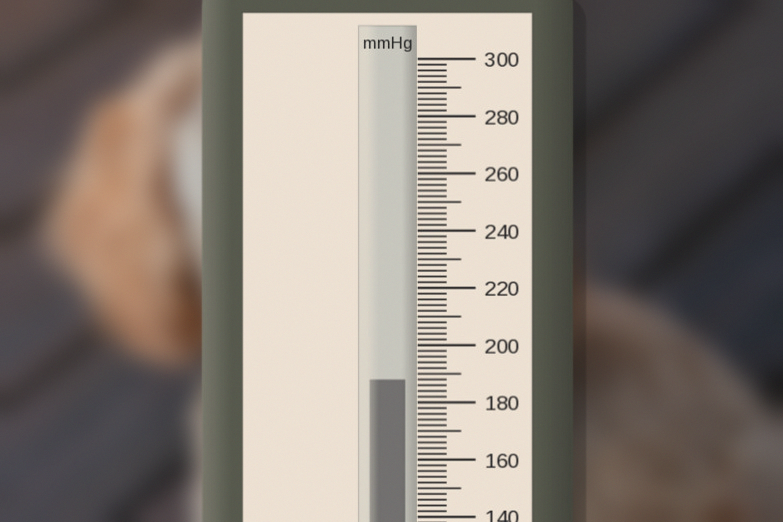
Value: 188 (mmHg)
